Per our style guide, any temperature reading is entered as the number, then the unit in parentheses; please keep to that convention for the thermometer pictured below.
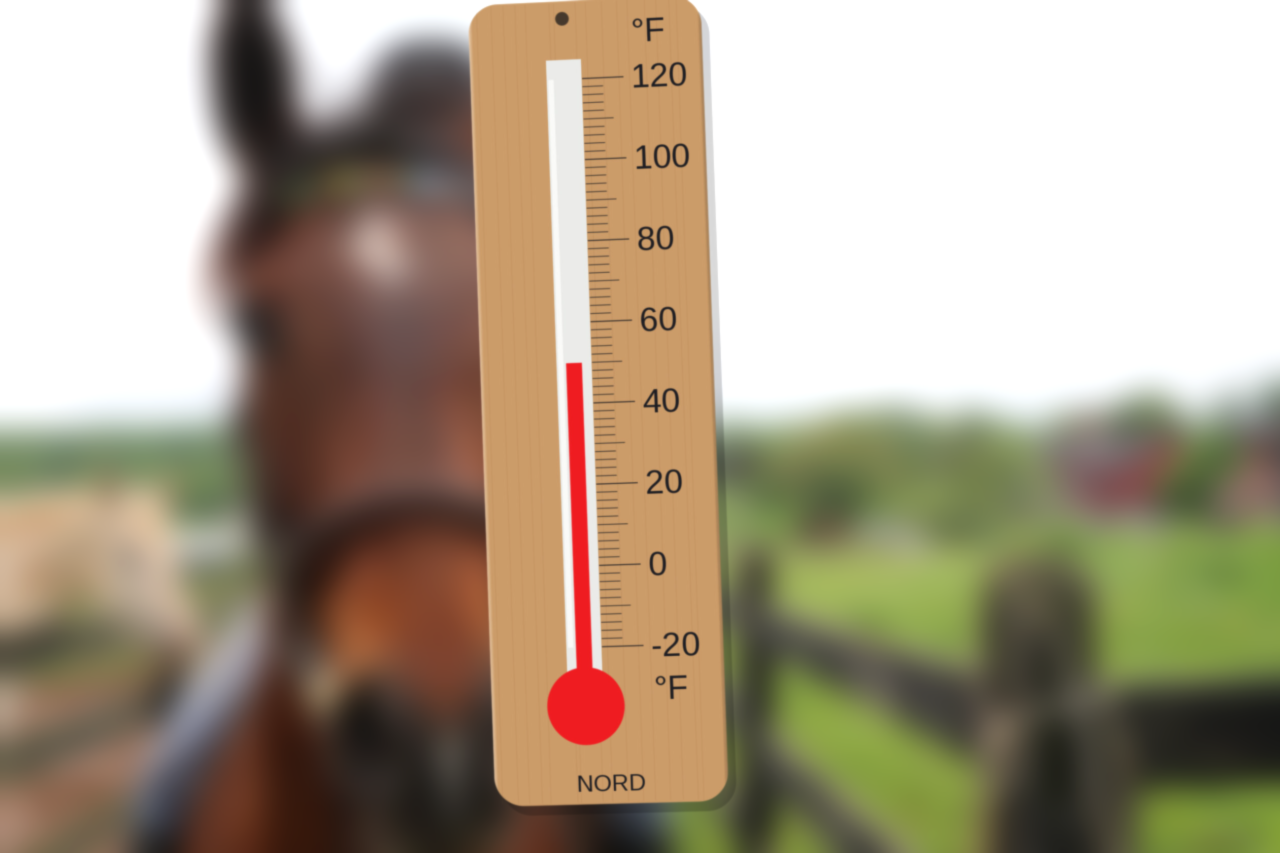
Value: 50 (°F)
